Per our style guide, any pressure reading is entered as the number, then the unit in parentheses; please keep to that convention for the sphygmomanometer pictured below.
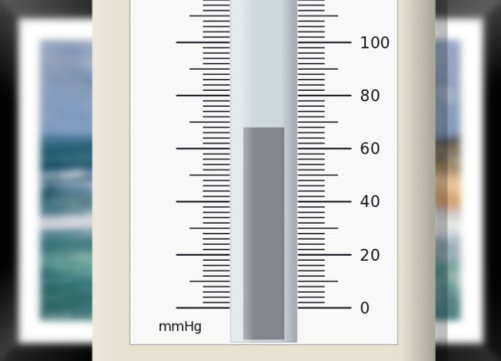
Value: 68 (mmHg)
